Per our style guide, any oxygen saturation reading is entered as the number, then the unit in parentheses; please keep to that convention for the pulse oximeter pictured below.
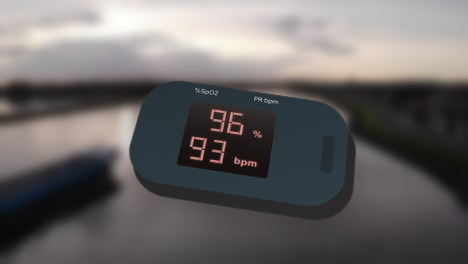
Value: 96 (%)
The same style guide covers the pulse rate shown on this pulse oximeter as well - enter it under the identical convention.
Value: 93 (bpm)
